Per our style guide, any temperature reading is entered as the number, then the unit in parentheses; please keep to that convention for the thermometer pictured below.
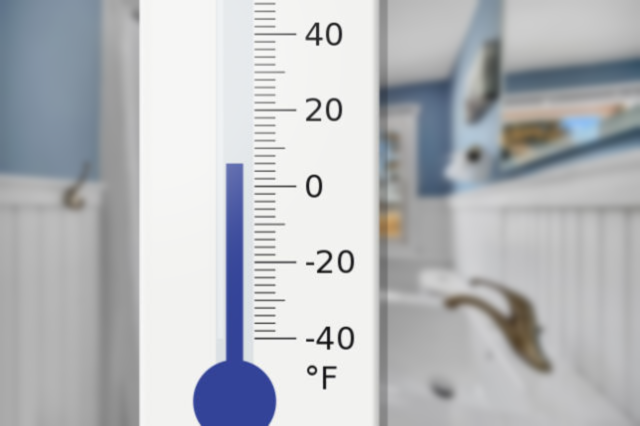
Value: 6 (°F)
